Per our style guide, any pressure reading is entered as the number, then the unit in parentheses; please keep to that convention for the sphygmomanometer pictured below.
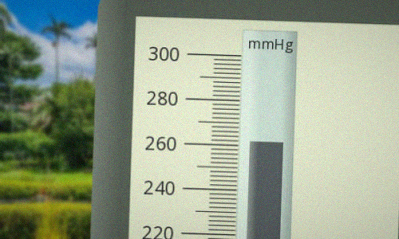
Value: 262 (mmHg)
